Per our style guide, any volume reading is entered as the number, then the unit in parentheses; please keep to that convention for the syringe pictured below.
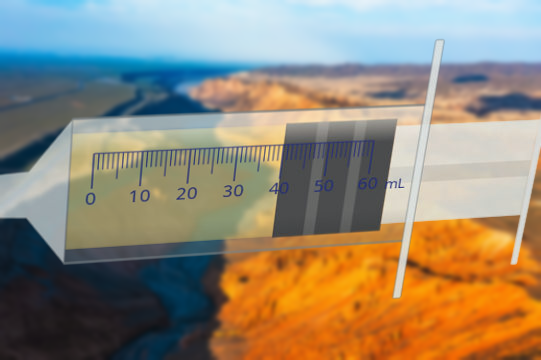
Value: 40 (mL)
